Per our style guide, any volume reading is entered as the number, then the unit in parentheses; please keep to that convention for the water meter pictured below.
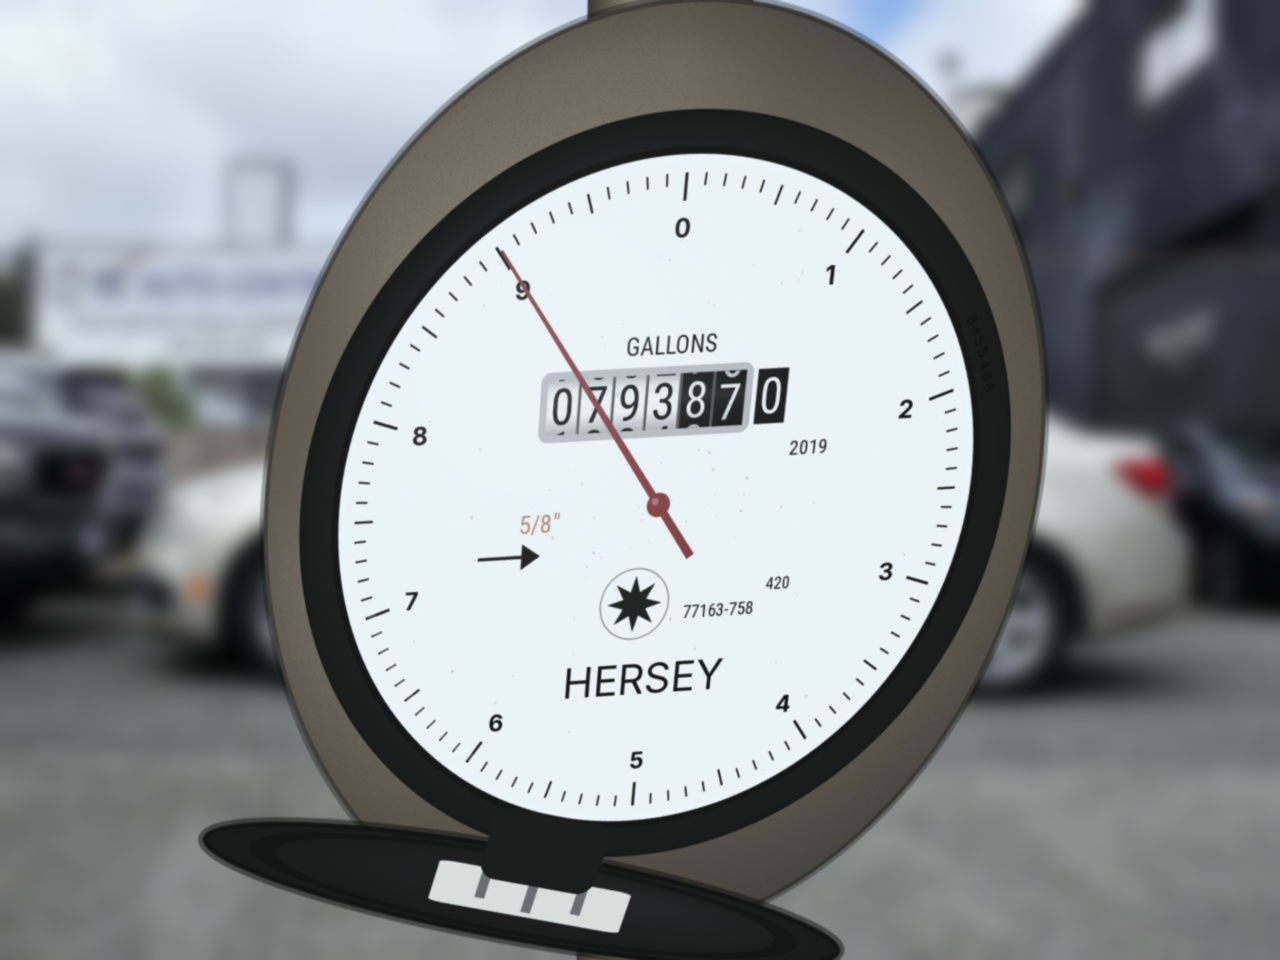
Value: 793869.0 (gal)
